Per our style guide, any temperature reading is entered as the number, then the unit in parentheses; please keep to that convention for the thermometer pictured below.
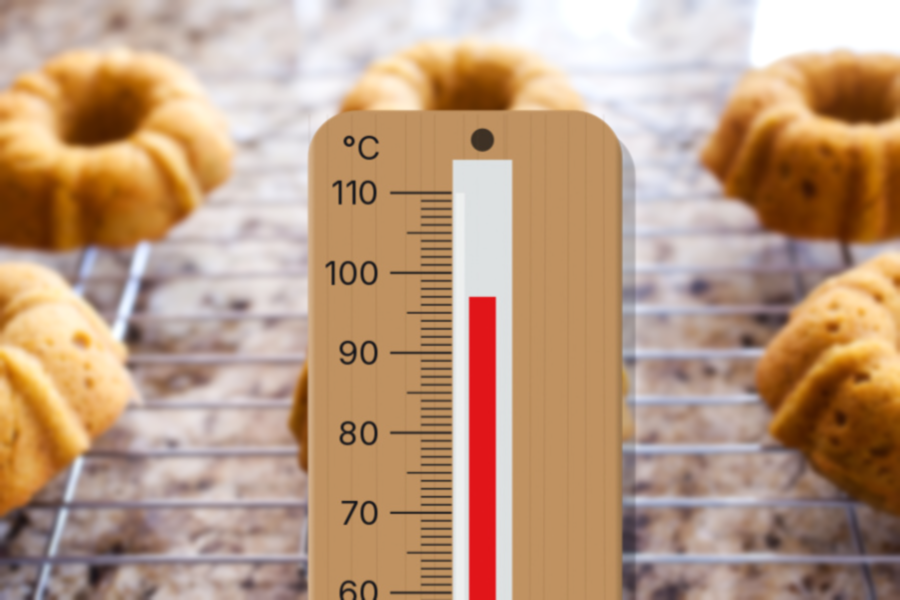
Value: 97 (°C)
